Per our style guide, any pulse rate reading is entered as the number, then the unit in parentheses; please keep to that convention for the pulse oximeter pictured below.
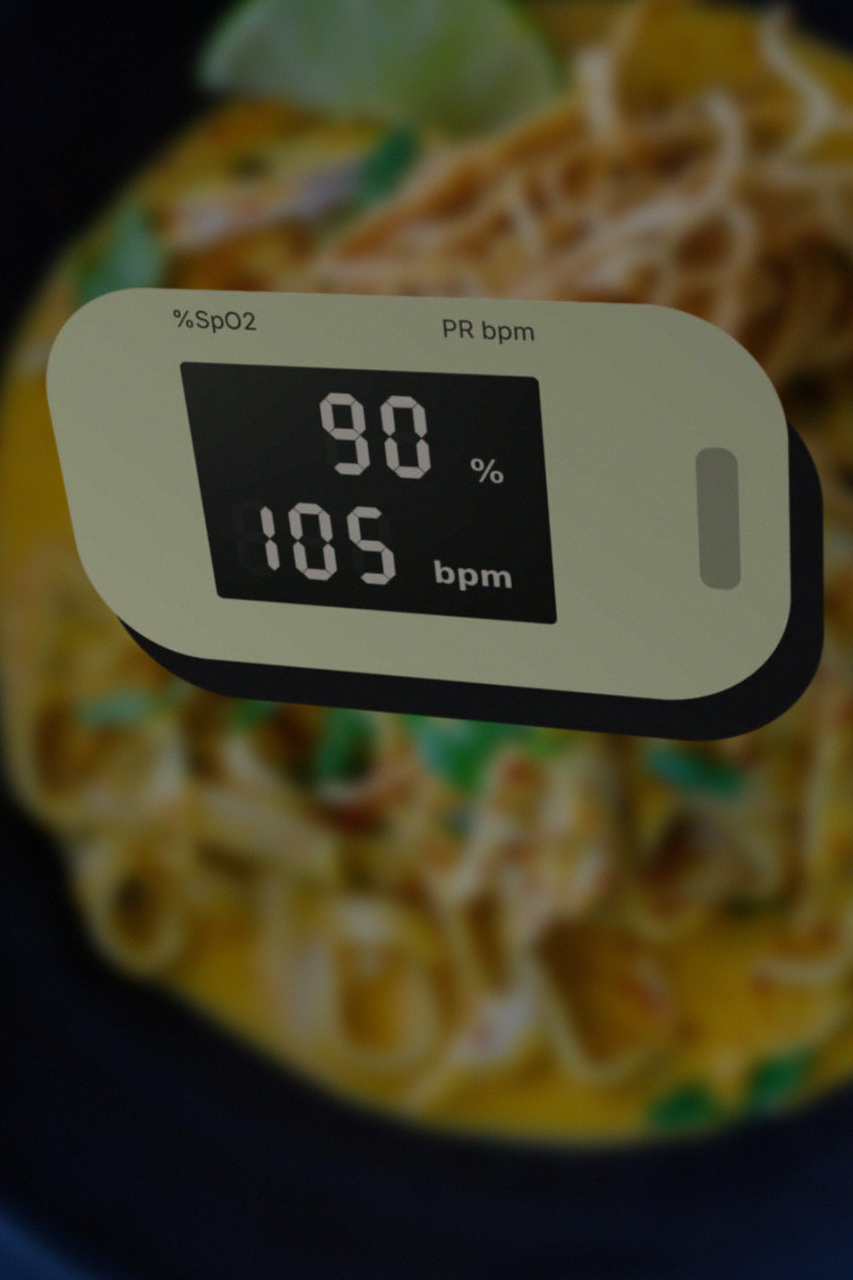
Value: 105 (bpm)
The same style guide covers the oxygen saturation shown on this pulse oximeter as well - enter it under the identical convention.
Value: 90 (%)
